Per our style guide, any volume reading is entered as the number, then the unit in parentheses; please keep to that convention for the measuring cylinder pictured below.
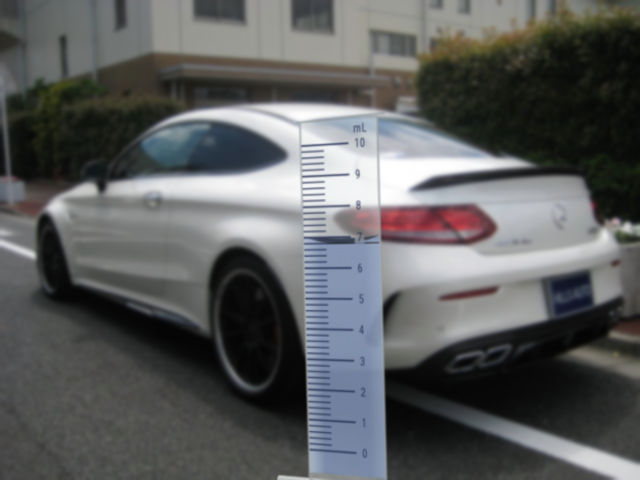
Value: 6.8 (mL)
